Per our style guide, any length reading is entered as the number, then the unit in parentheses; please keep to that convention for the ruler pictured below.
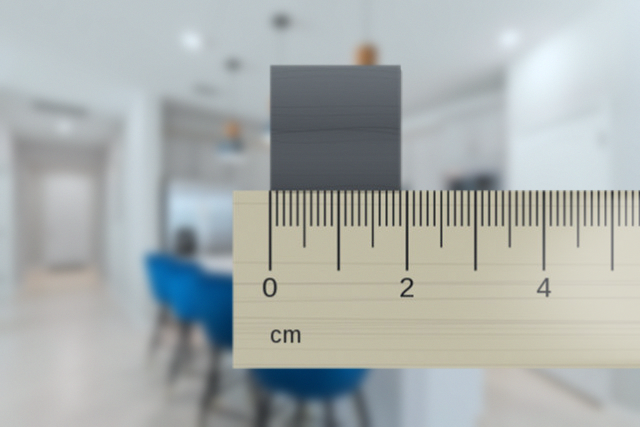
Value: 1.9 (cm)
